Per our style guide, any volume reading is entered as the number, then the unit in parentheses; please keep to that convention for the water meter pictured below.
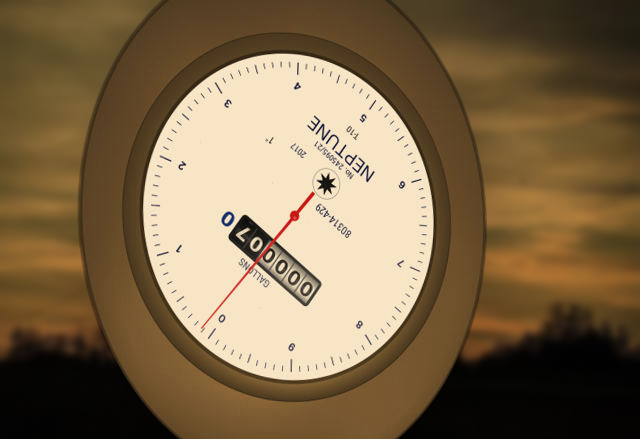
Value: 70.1 (gal)
